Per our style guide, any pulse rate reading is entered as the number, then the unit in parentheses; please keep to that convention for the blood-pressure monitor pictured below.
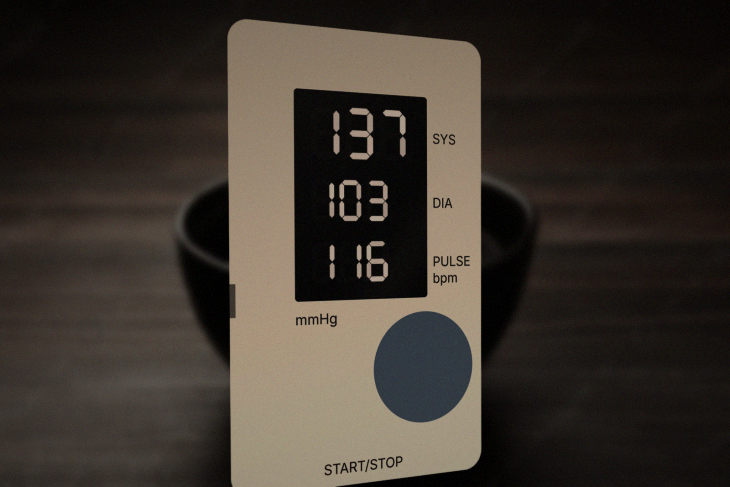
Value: 116 (bpm)
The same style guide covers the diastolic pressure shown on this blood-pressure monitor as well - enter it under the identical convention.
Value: 103 (mmHg)
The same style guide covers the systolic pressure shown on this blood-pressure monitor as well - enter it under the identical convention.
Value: 137 (mmHg)
